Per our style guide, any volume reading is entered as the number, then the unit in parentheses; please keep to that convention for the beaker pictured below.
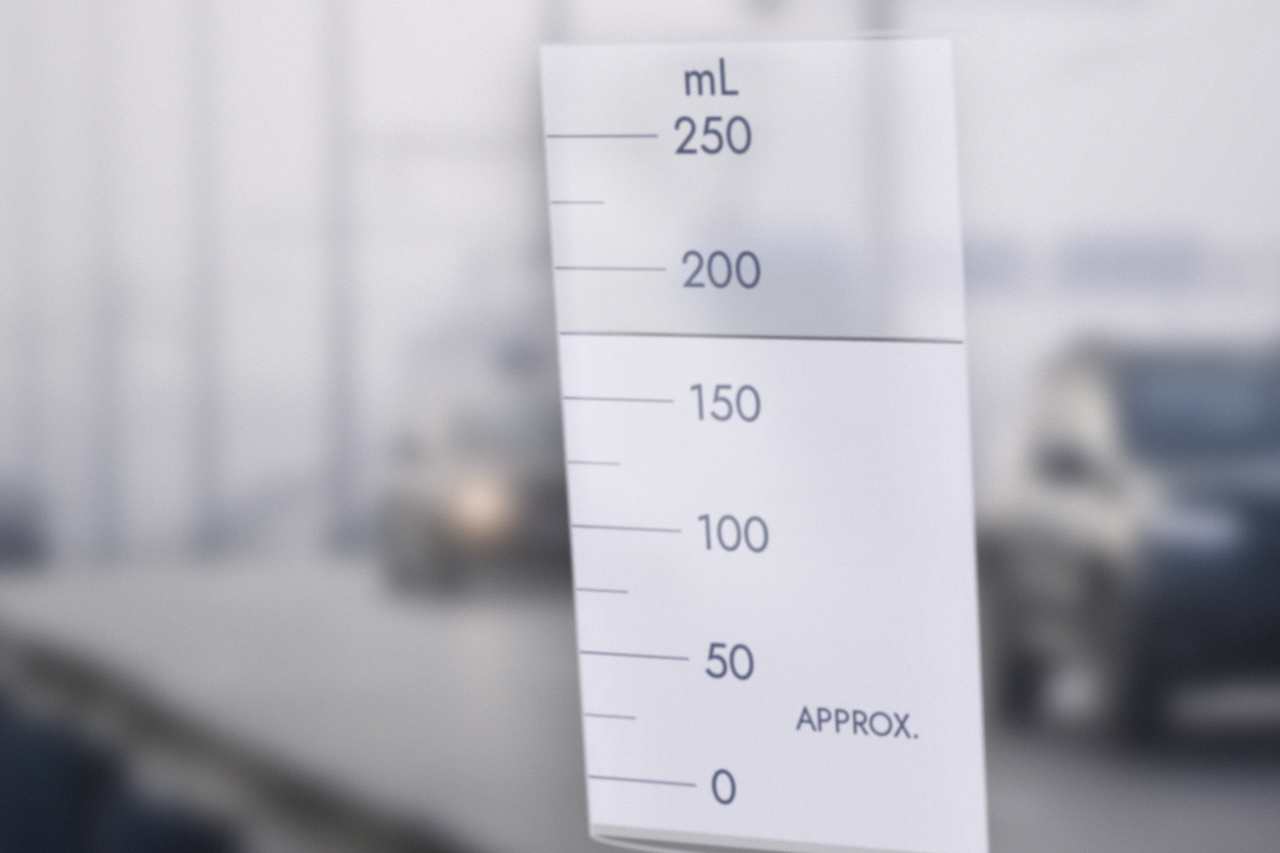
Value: 175 (mL)
